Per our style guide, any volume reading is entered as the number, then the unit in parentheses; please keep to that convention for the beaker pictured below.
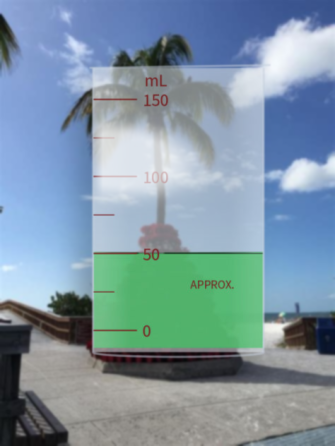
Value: 50 (mL)
